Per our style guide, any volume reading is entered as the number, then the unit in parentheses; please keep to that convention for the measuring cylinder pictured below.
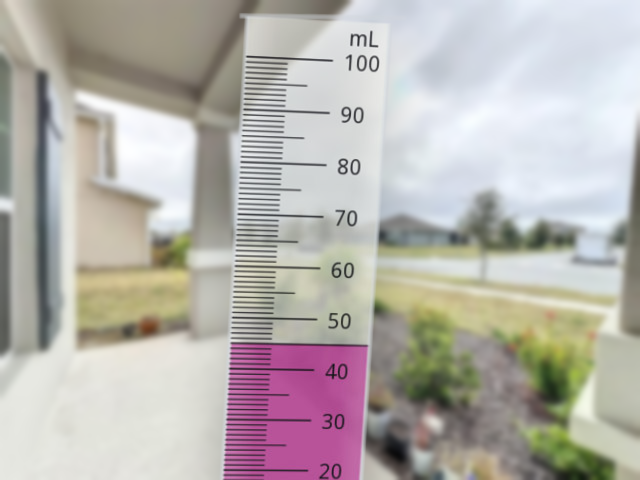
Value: 45 (mL)
